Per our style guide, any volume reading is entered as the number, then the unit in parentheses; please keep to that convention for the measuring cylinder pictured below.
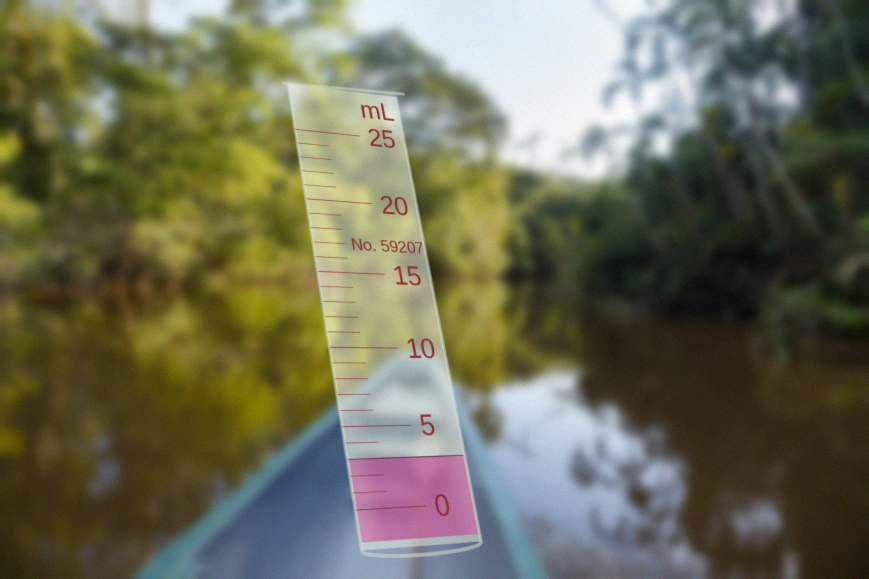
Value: 3 (mL)
